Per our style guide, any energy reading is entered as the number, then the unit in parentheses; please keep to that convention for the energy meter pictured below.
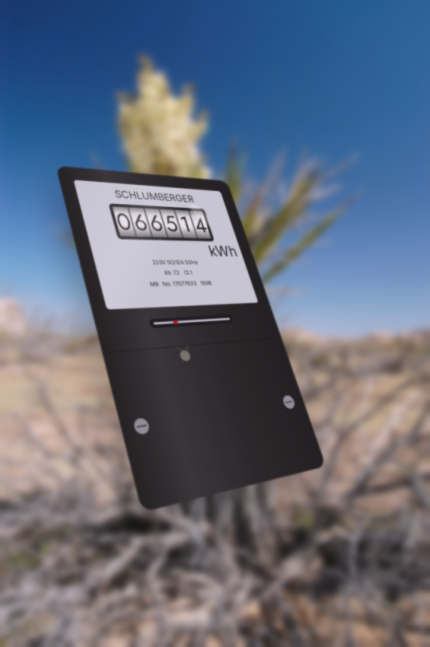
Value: 66514 (kWh)
